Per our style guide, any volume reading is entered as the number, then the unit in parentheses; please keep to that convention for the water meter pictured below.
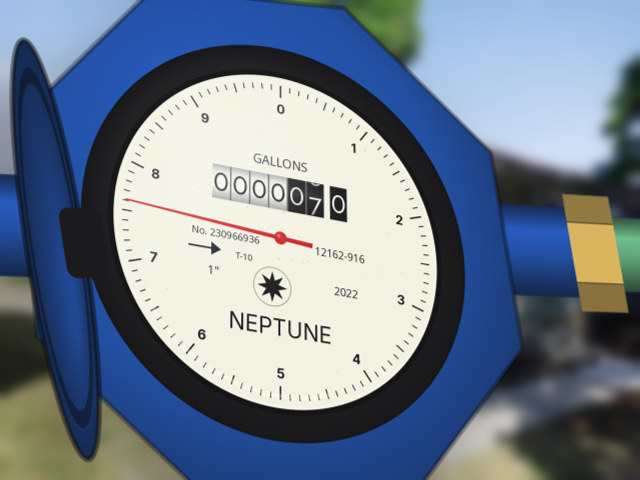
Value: 67.6 (gal)
